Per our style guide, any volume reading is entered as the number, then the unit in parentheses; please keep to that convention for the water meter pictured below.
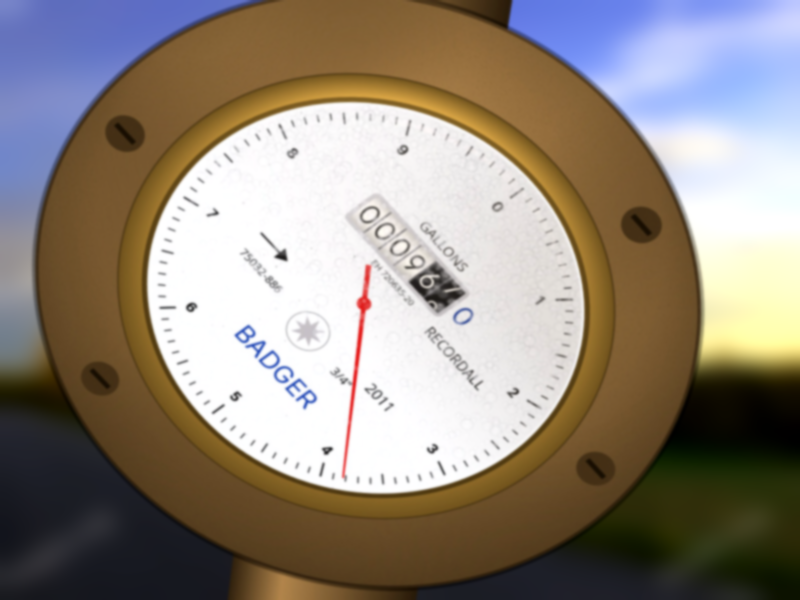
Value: 9673.8 (gal)
